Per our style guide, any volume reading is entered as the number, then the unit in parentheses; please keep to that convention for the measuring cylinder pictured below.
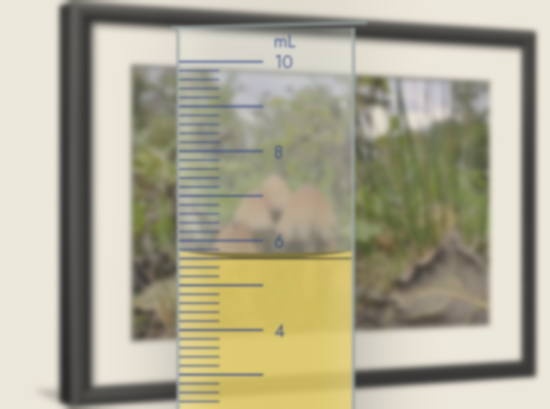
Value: 5.6 (mL)
